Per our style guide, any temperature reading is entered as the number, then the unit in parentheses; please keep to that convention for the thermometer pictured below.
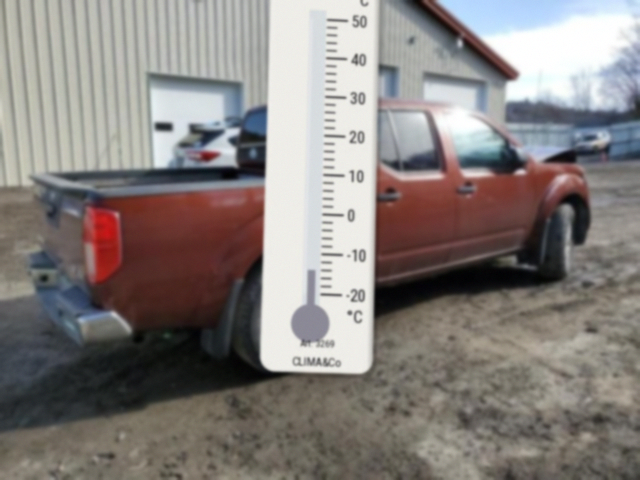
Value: -14 (°C)
